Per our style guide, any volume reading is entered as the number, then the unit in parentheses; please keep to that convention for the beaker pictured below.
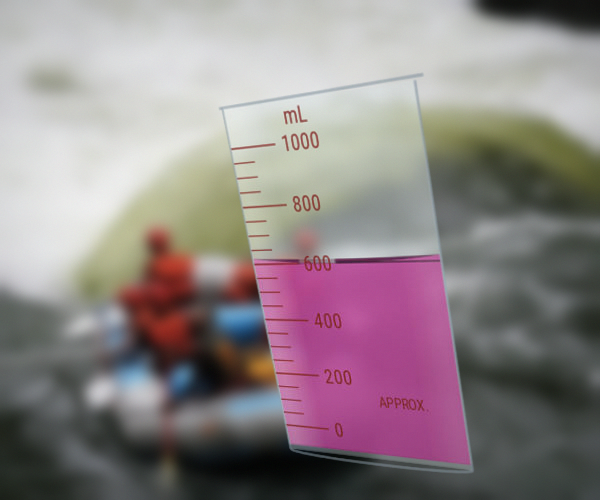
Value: 600 (mL)
